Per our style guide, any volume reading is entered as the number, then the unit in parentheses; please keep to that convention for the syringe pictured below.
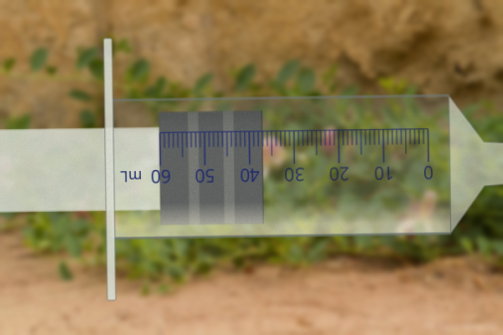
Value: 37 (mL)
